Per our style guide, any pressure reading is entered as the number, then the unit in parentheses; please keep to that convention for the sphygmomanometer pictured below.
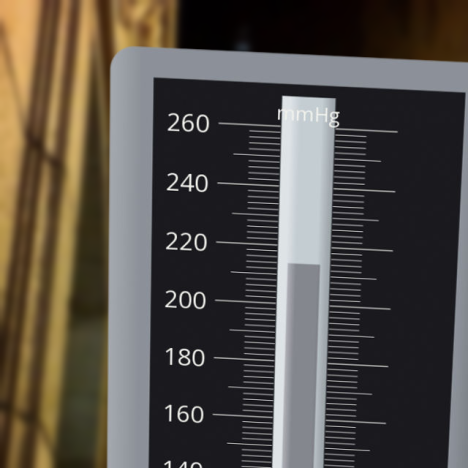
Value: 214 (mmHg)
